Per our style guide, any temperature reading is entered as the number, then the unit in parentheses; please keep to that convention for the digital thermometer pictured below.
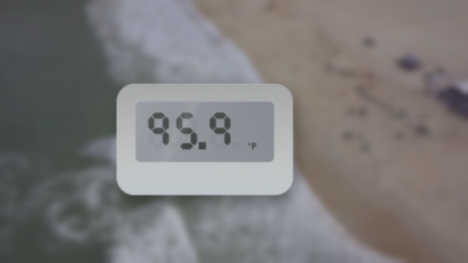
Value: 95.9 (°F)
